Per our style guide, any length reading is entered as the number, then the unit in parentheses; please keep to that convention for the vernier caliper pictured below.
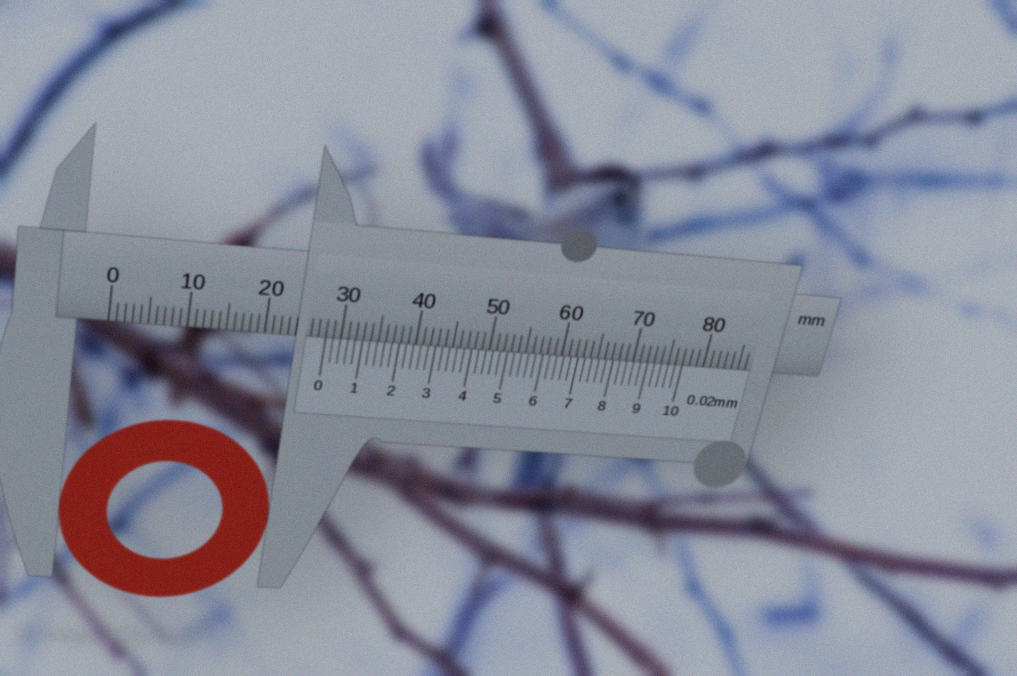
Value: 28.0 (mm)
